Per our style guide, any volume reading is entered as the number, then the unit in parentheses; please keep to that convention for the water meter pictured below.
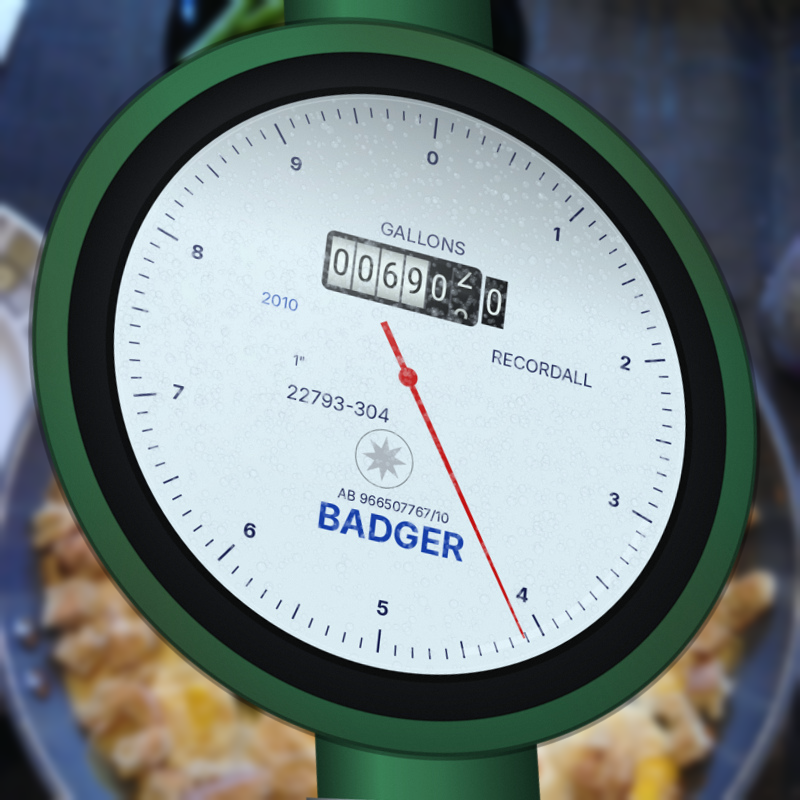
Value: 69024.1 (gal)
